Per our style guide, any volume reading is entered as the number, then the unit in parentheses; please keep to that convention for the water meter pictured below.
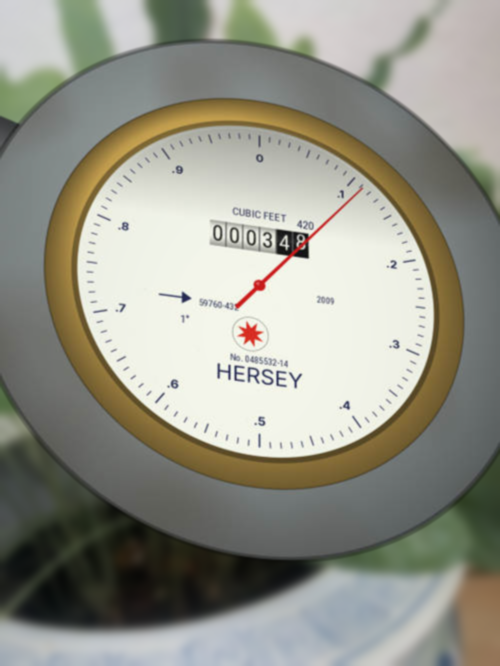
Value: 348.11 (ft³)
